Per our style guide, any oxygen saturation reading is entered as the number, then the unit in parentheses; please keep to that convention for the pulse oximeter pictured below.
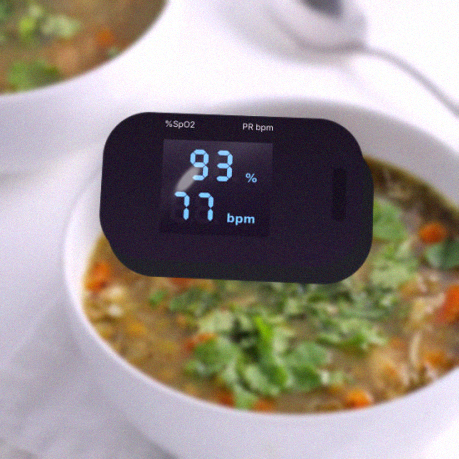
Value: 93 (%)
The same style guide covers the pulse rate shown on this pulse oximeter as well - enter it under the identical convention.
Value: 77 (bpm)
